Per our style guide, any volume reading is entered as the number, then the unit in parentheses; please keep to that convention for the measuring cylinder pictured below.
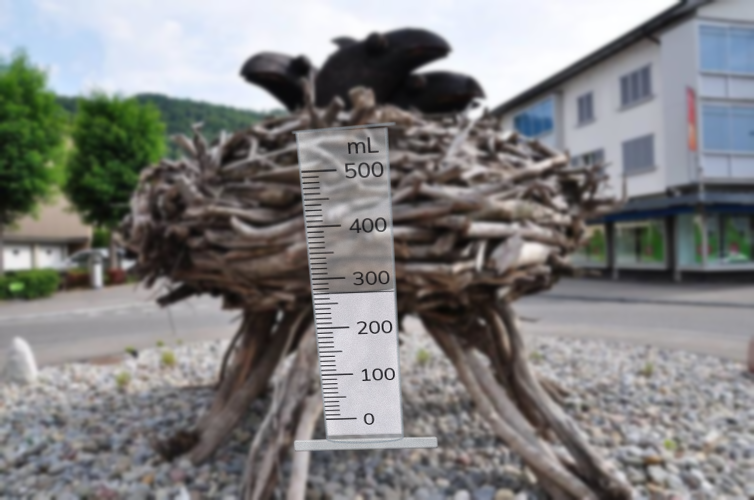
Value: 270 (mL)
